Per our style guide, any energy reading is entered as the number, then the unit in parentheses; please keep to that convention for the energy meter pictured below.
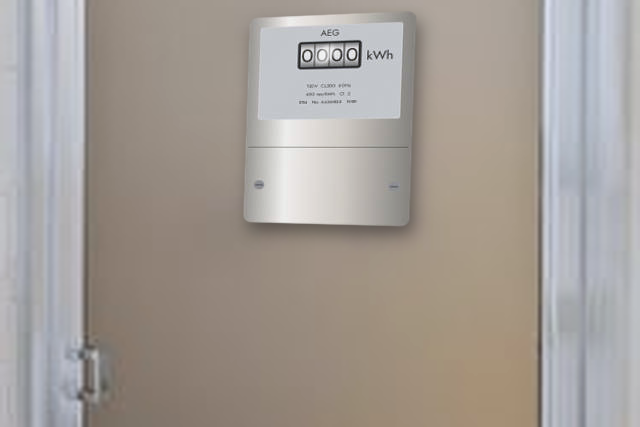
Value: 0 (kWh)
